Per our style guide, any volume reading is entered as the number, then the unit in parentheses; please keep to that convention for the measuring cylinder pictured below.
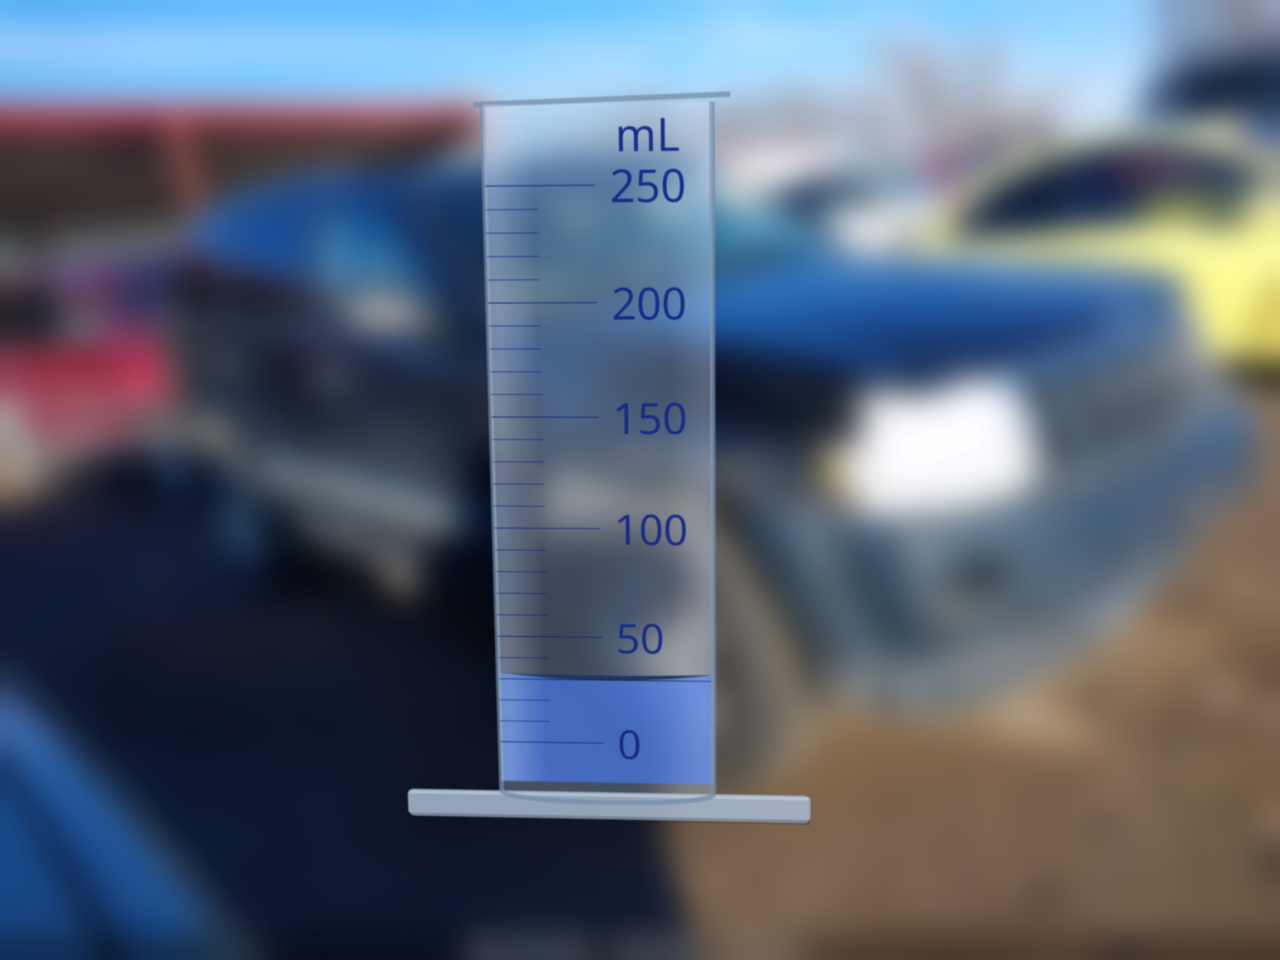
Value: 30 (mL)
